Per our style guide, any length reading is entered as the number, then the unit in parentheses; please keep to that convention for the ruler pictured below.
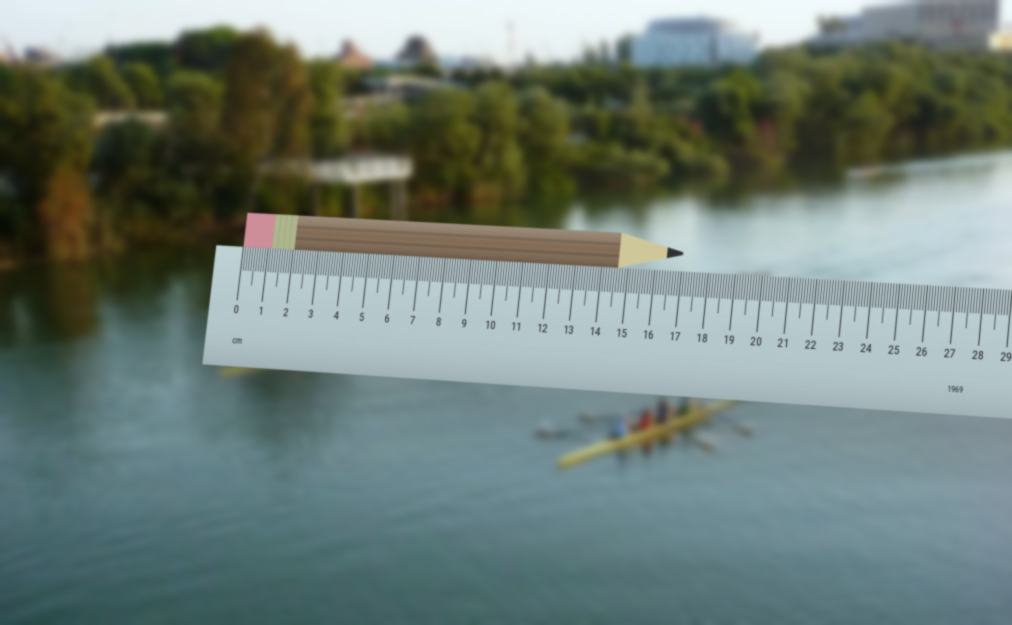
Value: 17 (cm)
